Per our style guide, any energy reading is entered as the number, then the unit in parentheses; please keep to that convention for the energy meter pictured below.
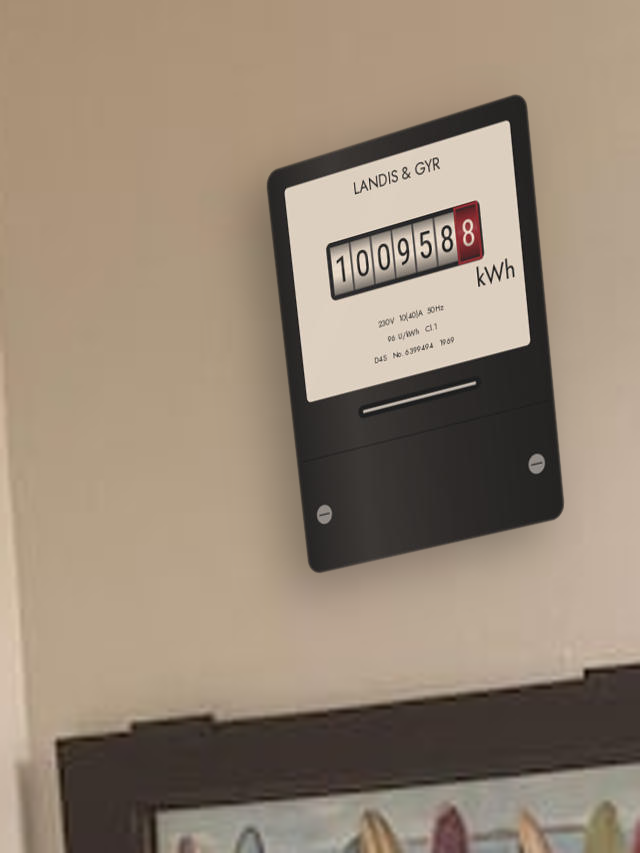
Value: 100958.8 (kWh)
